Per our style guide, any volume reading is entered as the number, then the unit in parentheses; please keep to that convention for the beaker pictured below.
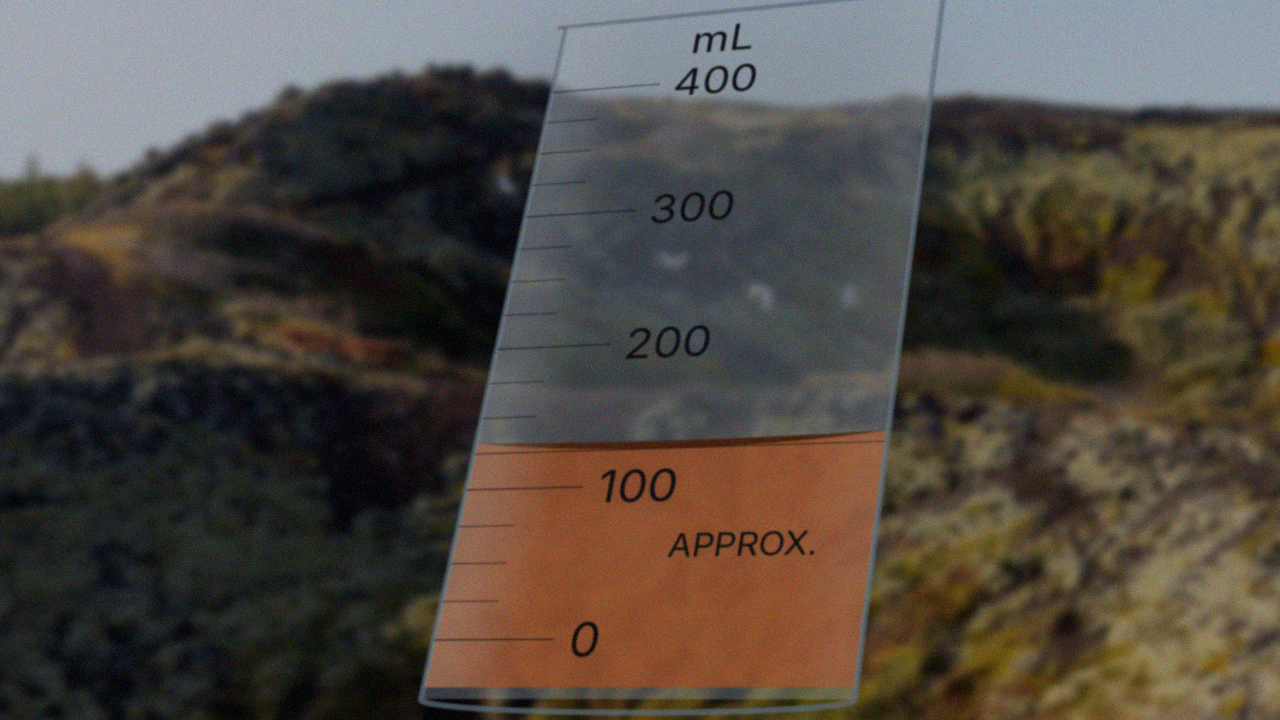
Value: 125 (mL)
